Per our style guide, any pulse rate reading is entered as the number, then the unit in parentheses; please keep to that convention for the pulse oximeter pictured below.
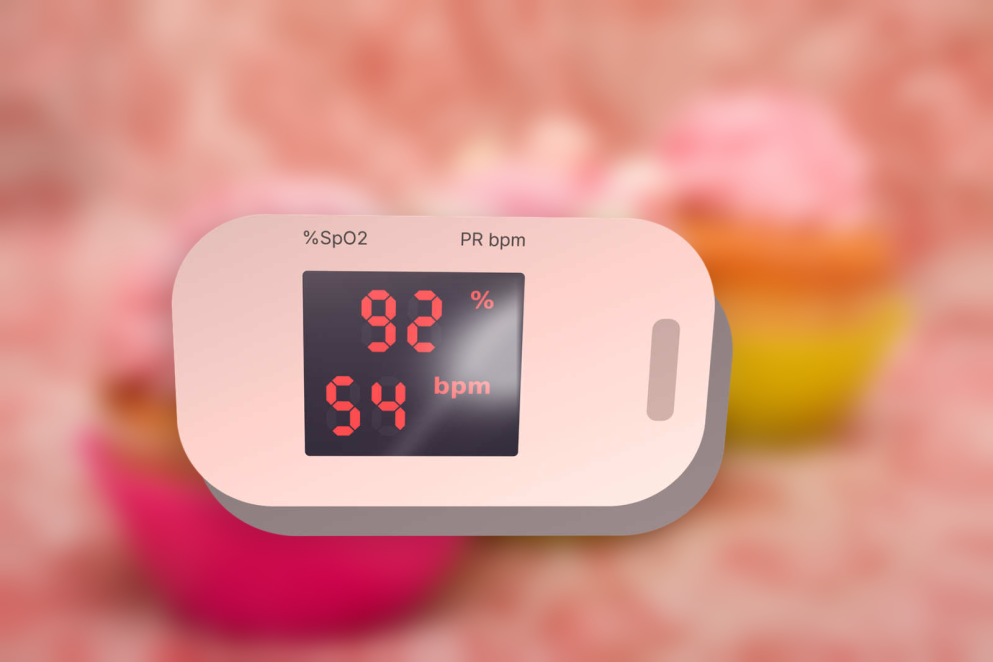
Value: 54 (bpm)
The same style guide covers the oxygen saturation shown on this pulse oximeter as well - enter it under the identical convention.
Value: 92 (%)
